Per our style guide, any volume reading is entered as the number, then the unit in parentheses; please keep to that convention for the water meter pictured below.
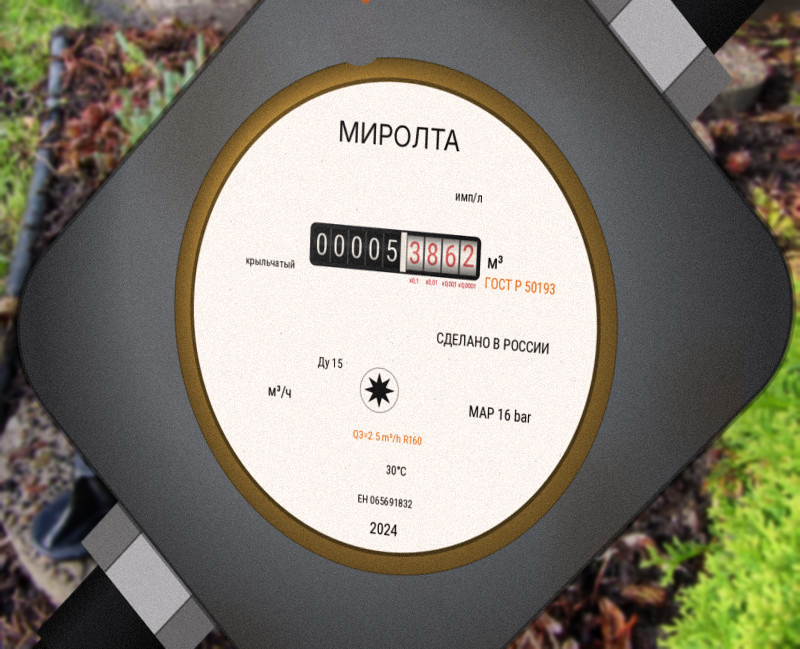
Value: 5.3862 (m³)
